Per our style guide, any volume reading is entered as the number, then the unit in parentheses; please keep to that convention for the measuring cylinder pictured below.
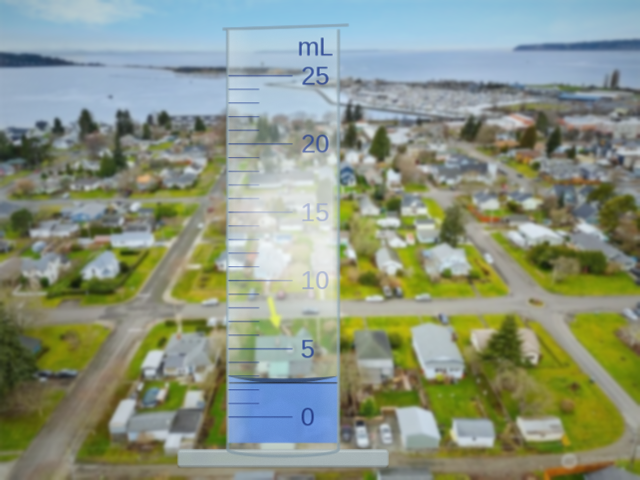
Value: 2.5 (mL)
